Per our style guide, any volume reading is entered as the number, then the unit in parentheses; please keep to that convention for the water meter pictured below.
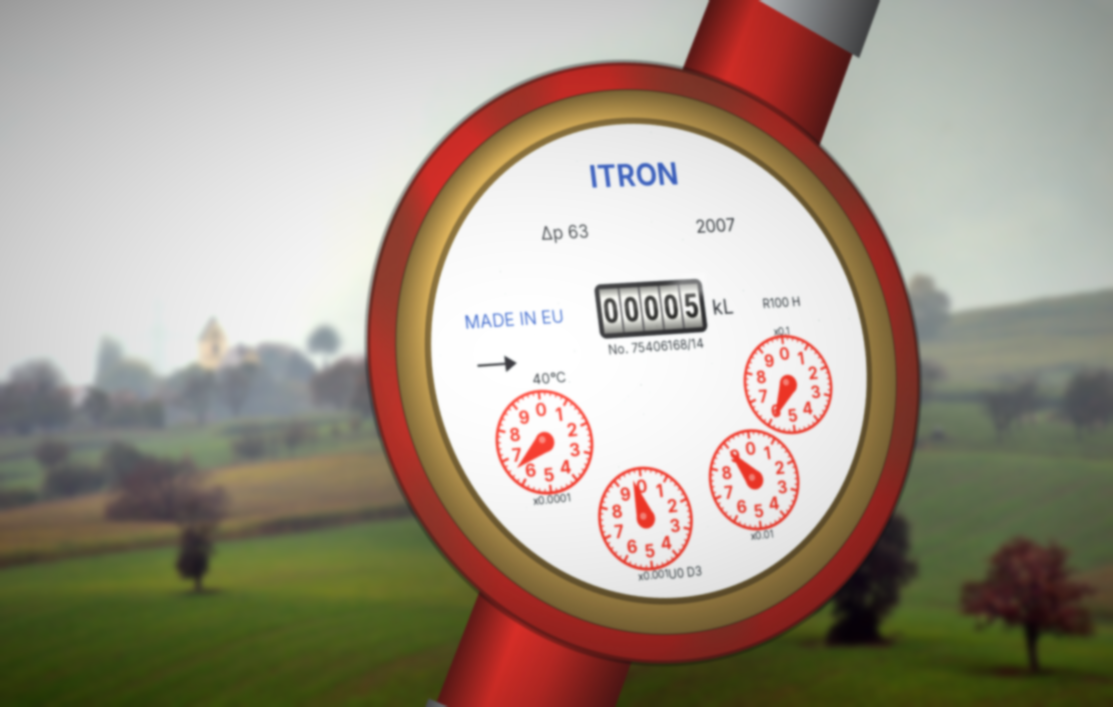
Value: 5.5896 (kL)
